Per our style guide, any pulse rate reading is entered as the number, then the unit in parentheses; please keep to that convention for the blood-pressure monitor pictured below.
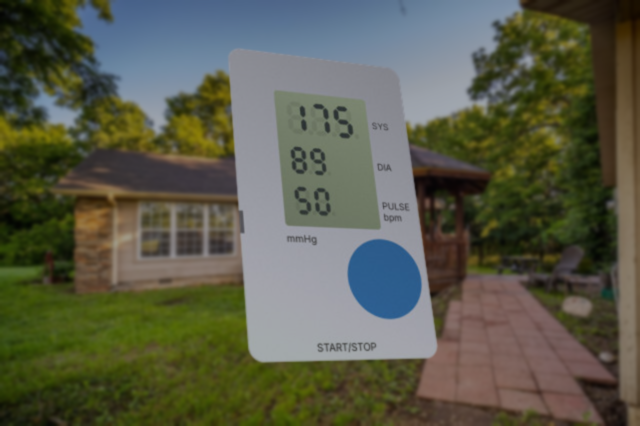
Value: 50 (bpm)
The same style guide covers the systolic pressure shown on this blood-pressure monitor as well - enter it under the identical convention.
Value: 175 (mmHg)
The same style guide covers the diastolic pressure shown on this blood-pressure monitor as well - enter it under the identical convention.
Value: 89 (mmHg)
